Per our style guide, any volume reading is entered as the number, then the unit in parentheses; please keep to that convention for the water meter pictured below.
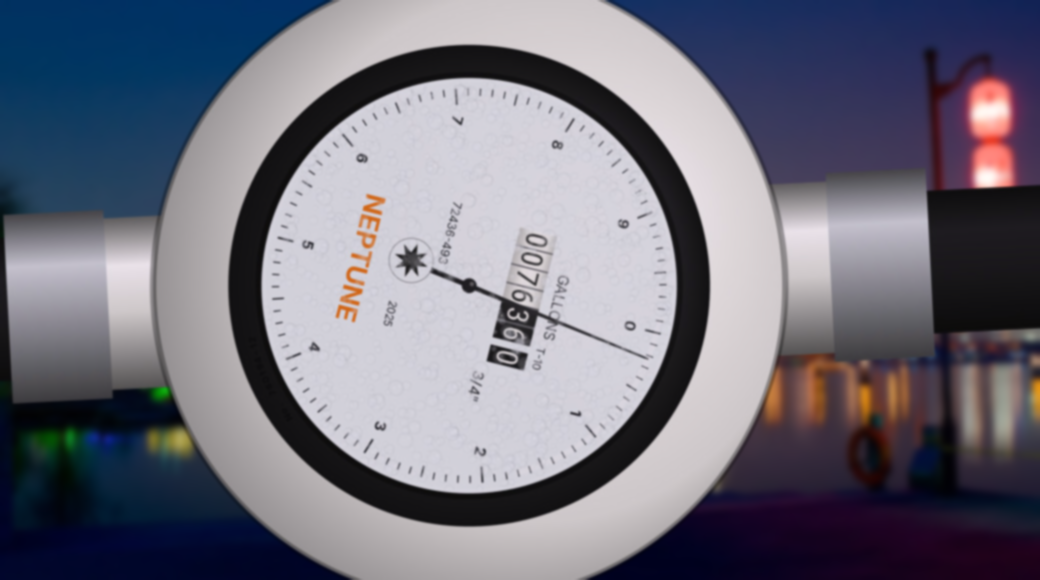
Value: 76360.2 (gal)
